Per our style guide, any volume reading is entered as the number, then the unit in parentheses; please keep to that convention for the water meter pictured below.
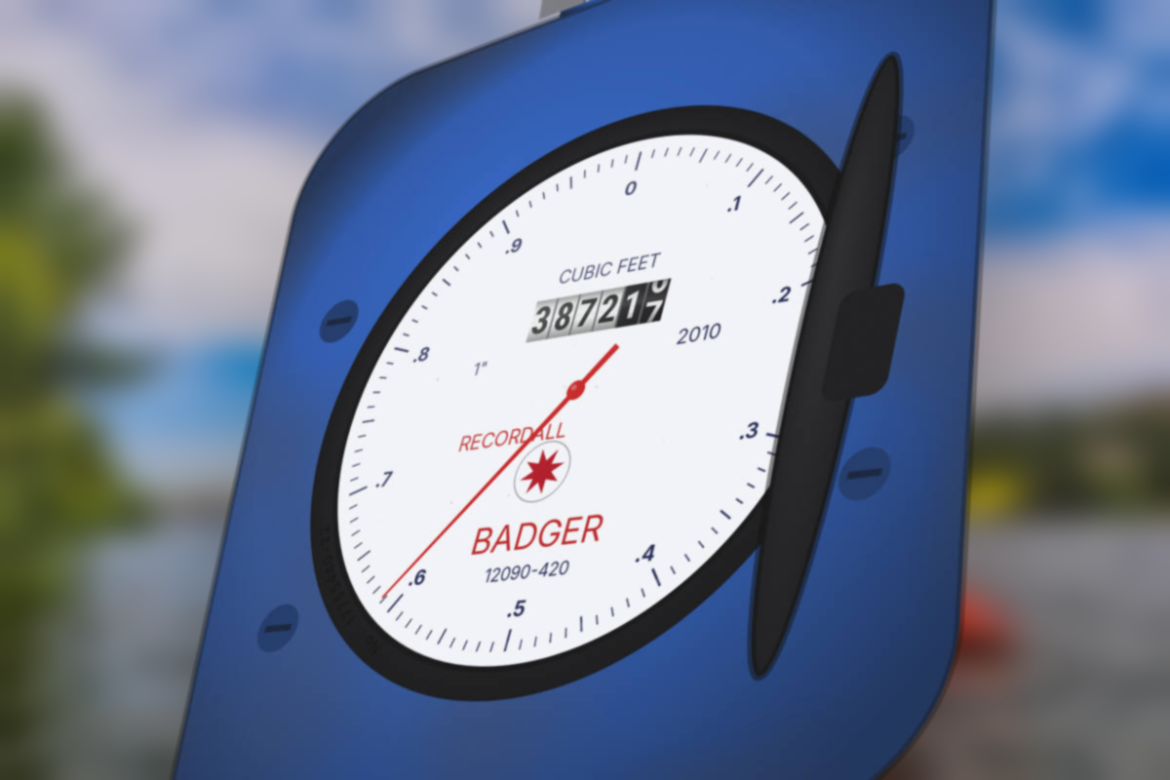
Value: 387216.61 (ft³)
